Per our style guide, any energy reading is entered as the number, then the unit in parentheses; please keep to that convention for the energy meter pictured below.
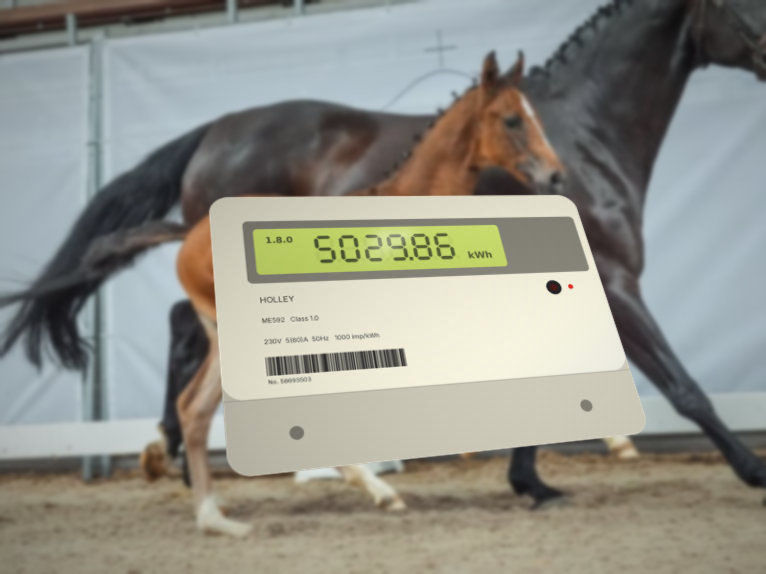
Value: 5029.86 (kWh)
